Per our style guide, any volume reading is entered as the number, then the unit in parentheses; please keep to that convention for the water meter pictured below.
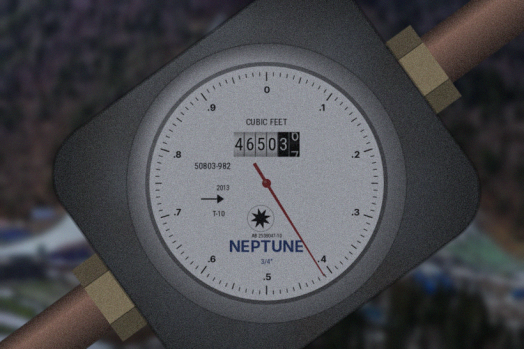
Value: 465036.41 (ft³)
